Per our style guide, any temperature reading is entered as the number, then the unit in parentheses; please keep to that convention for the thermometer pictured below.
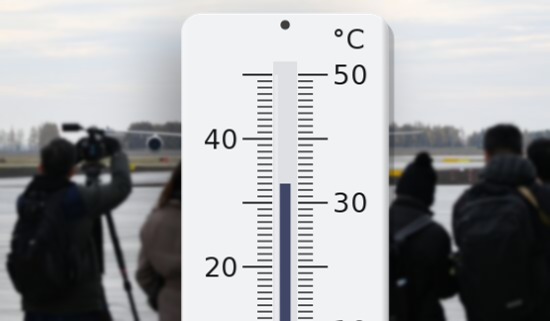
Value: 33 (°C)
